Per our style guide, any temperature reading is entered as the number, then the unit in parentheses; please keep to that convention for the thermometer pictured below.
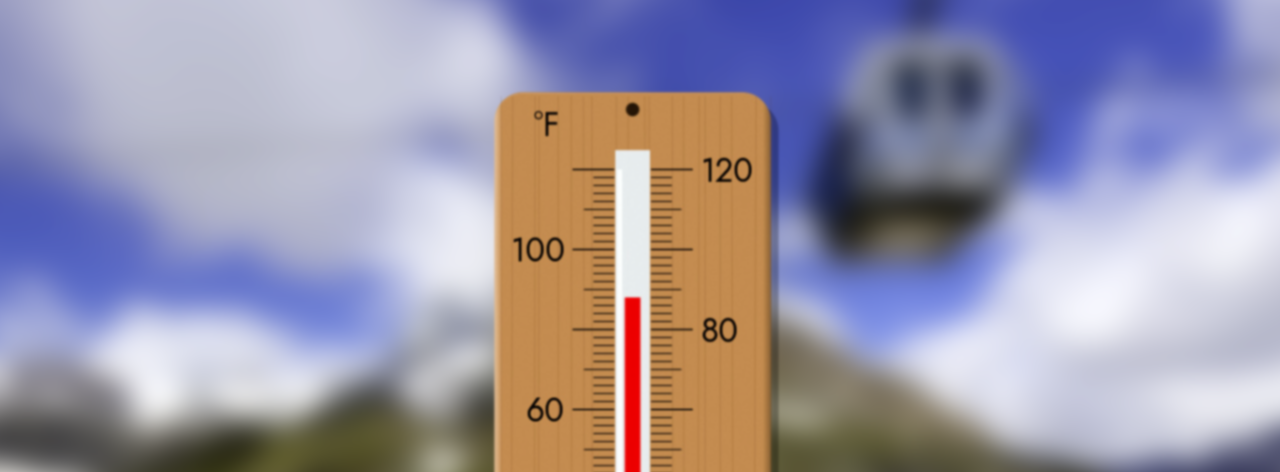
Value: 88 (°F)
